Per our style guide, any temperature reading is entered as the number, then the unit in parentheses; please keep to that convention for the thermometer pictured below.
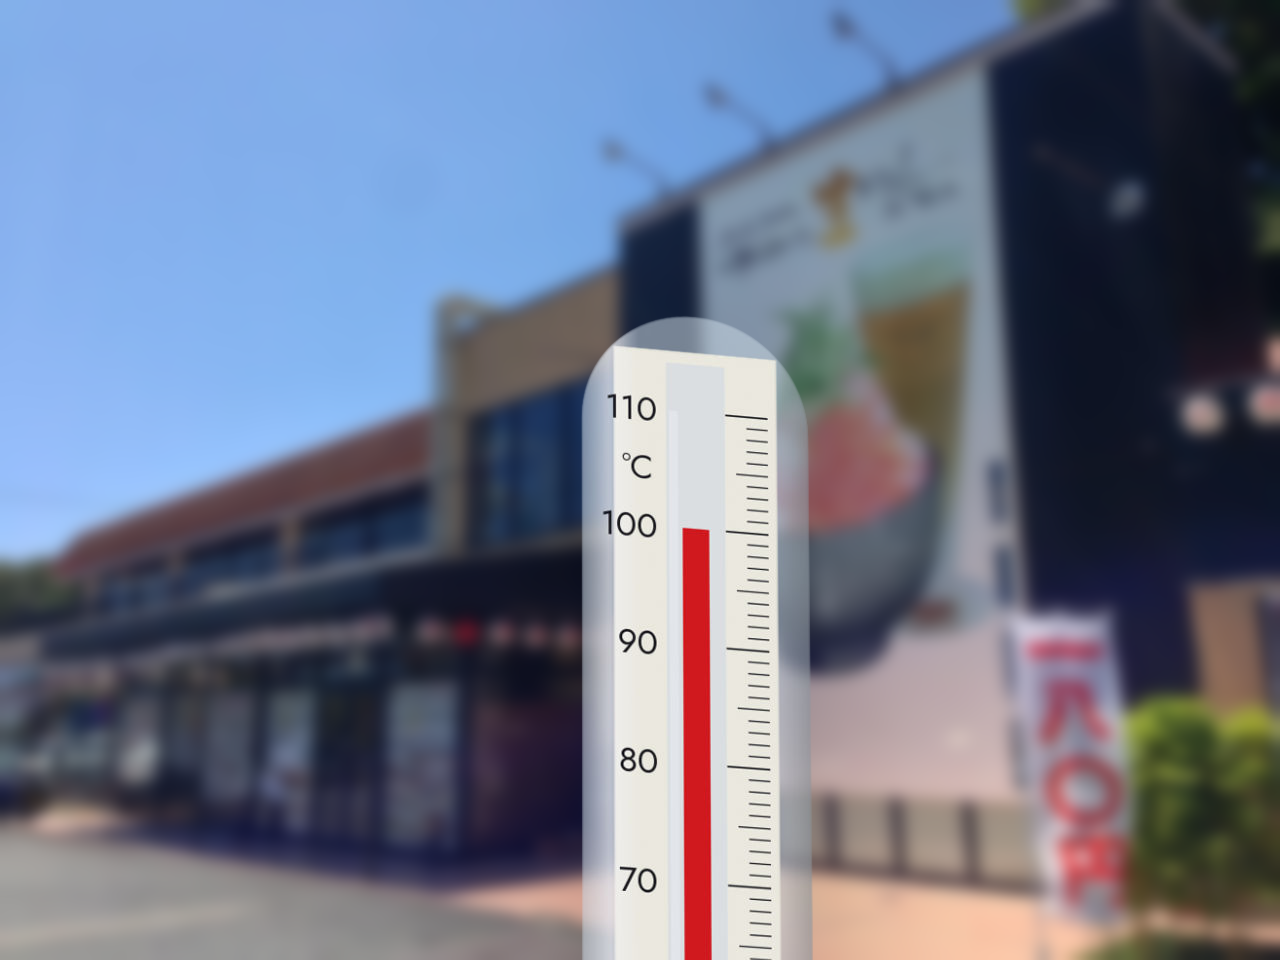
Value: 100 (°C)
